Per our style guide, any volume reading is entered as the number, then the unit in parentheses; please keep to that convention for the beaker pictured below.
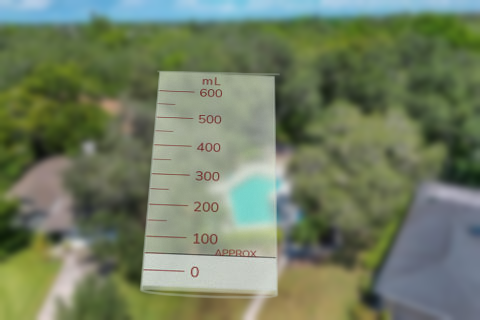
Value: 50 (mL)
